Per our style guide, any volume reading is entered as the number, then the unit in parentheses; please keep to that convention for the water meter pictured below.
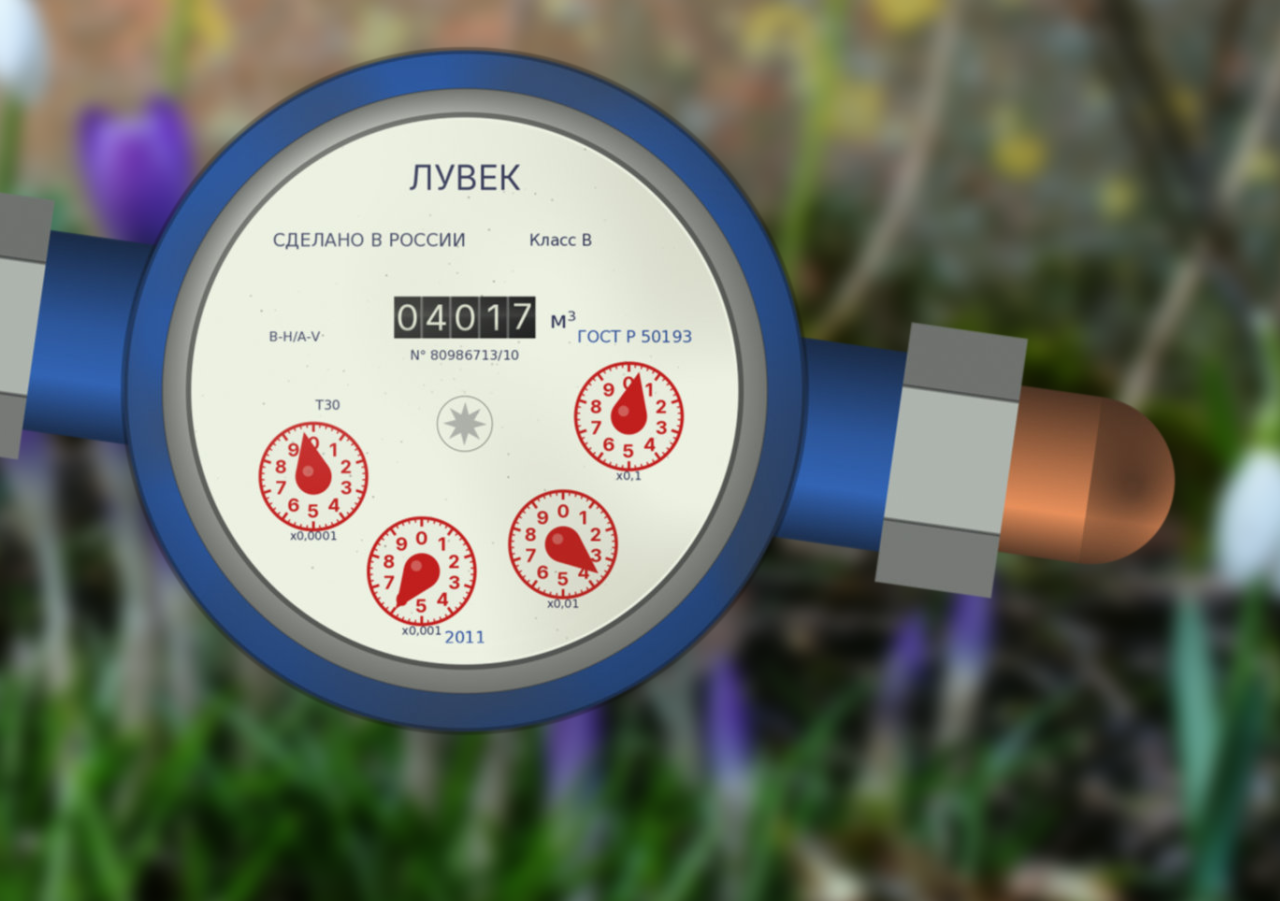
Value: 4017.0359 (m³)
